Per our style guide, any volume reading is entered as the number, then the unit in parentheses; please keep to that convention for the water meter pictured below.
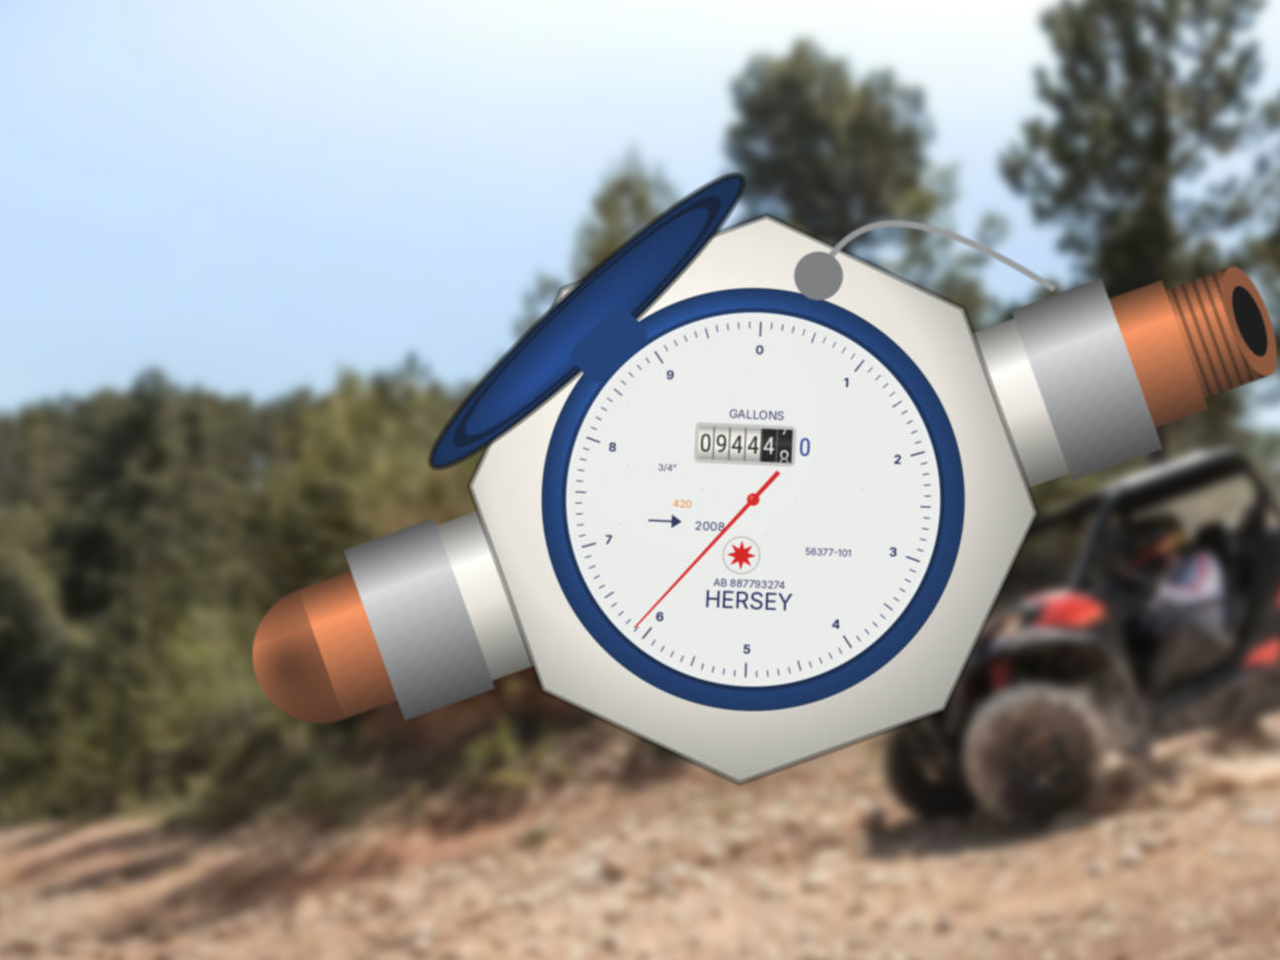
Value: 944476.1 (gal)
